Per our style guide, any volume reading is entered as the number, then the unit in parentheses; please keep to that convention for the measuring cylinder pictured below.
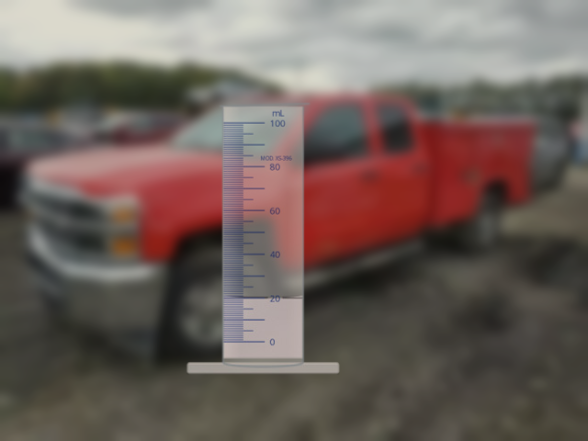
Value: 20 (mL)
